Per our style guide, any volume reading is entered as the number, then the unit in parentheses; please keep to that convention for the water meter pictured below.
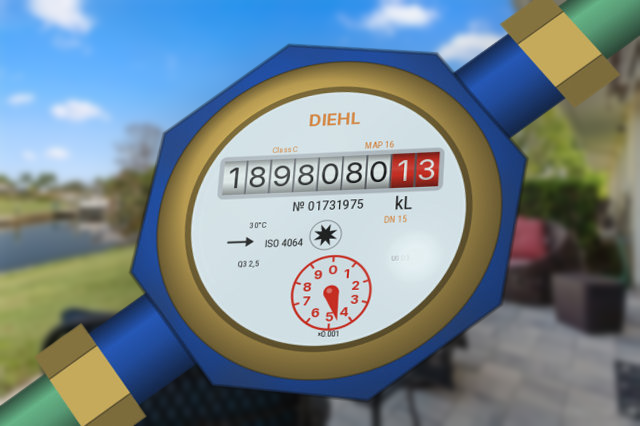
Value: 1898080.134 (kL)
